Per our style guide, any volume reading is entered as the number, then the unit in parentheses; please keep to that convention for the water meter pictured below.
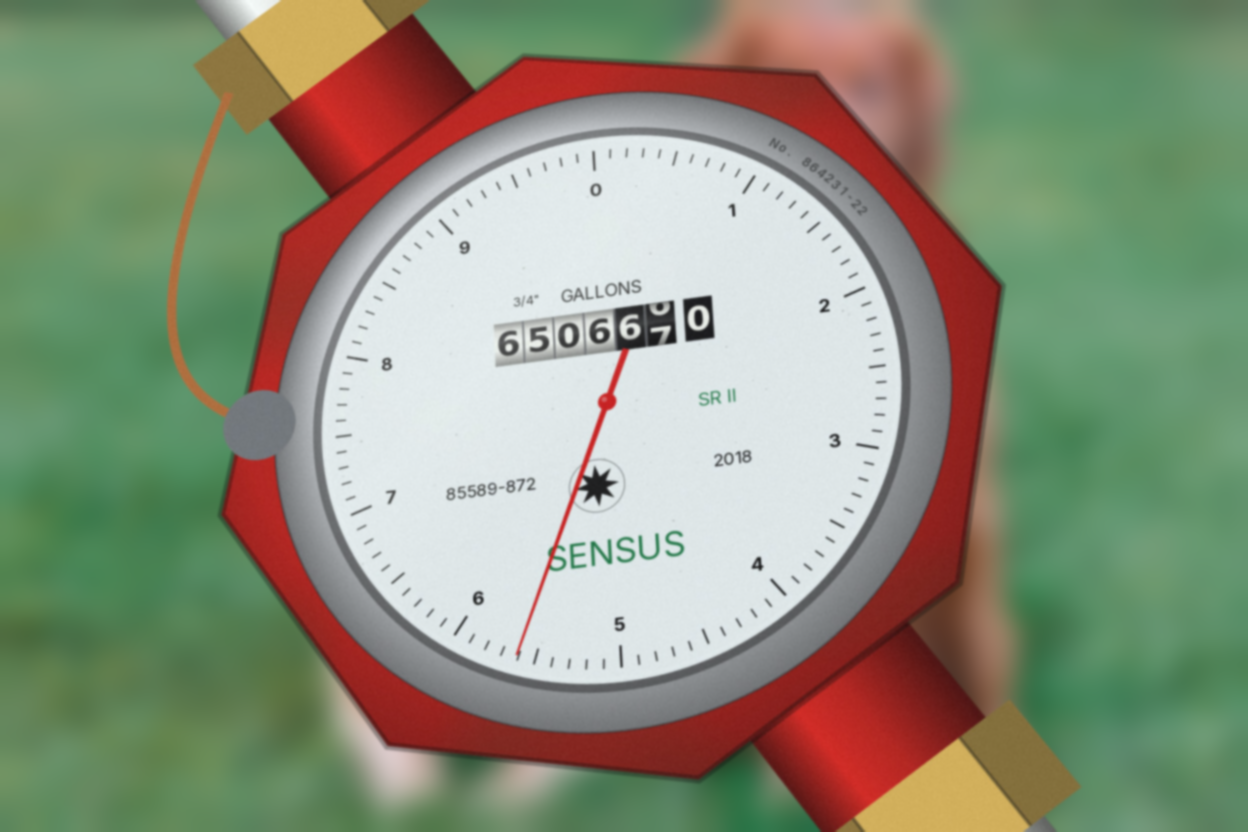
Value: 6506665.6 (gal)
